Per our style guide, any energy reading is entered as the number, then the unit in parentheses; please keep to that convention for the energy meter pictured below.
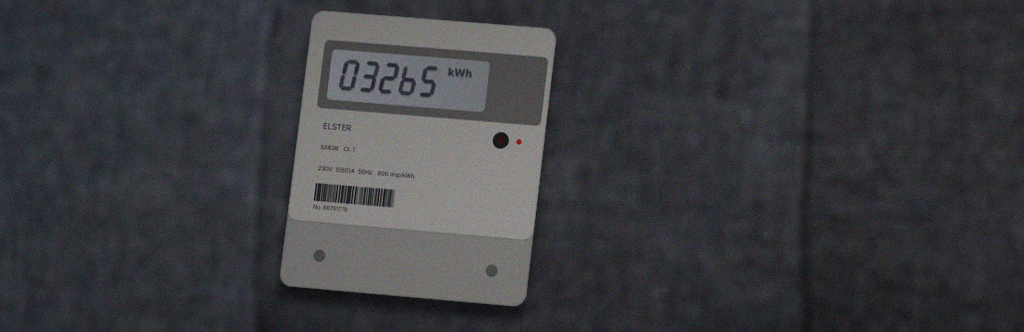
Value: 3265 (kWh)
